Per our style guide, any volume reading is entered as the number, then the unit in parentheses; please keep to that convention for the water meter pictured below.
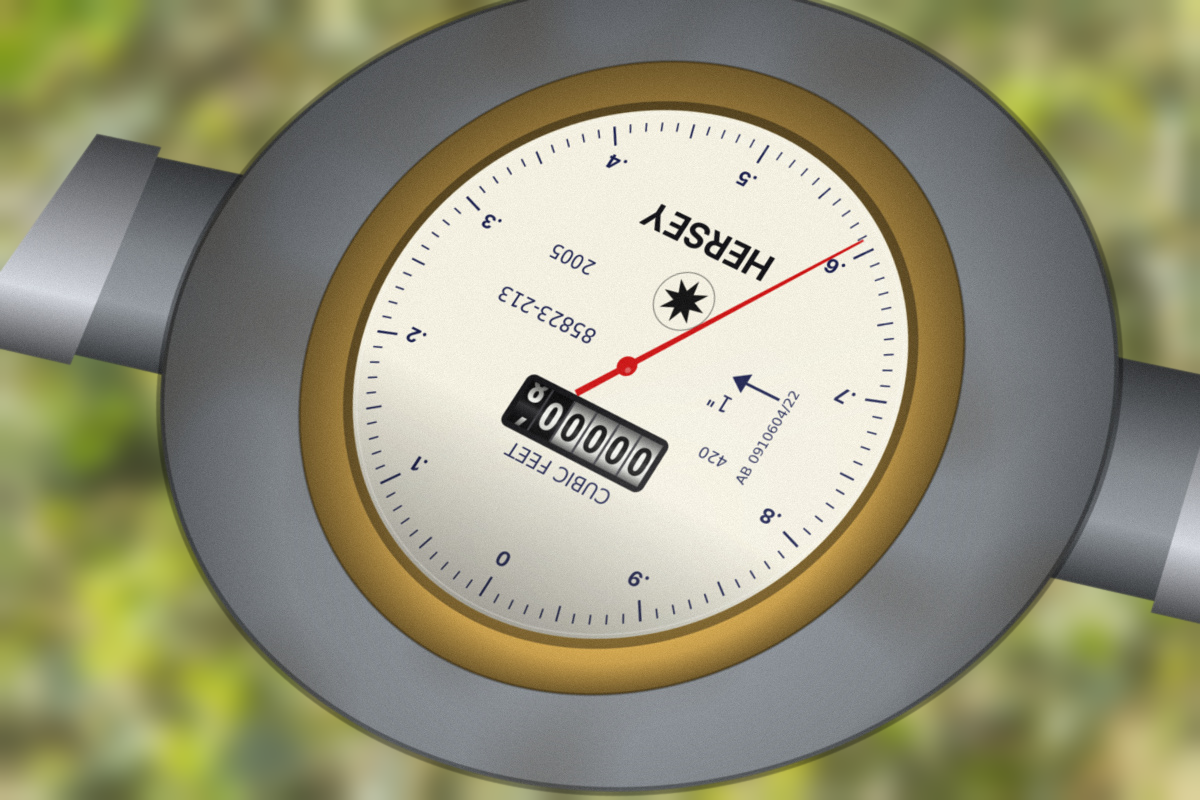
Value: 7.59 (ft³)
